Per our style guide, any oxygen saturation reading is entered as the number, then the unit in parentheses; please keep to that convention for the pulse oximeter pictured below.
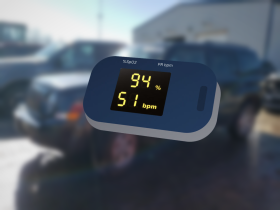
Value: 94 (%)
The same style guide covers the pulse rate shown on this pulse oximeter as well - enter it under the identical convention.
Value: 51 (bpm)
